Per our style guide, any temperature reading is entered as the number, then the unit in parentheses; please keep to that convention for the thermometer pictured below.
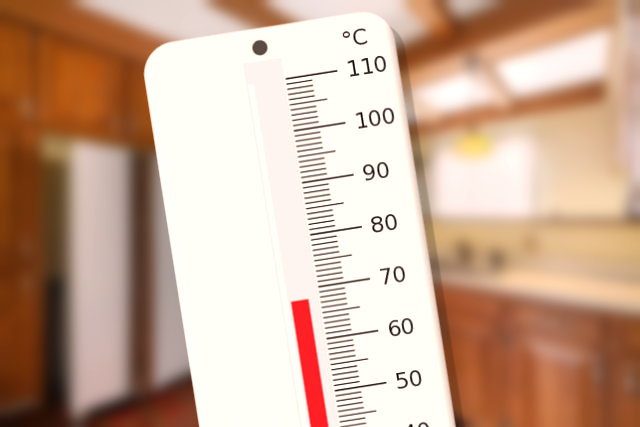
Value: 68 (°C)
